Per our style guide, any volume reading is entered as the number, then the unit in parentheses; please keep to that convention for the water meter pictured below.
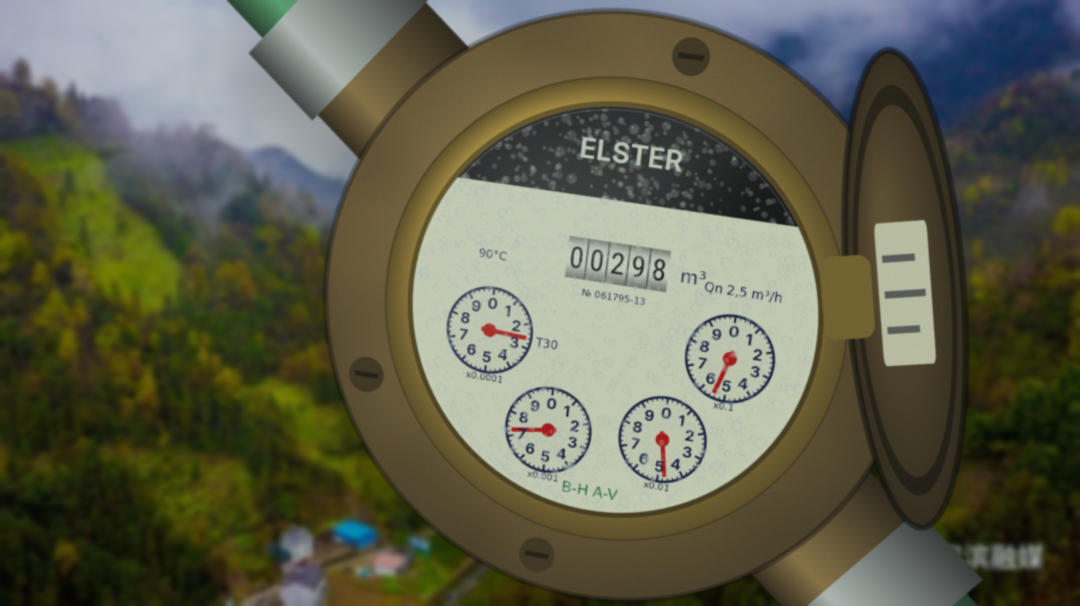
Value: 298.5472 (m³)
